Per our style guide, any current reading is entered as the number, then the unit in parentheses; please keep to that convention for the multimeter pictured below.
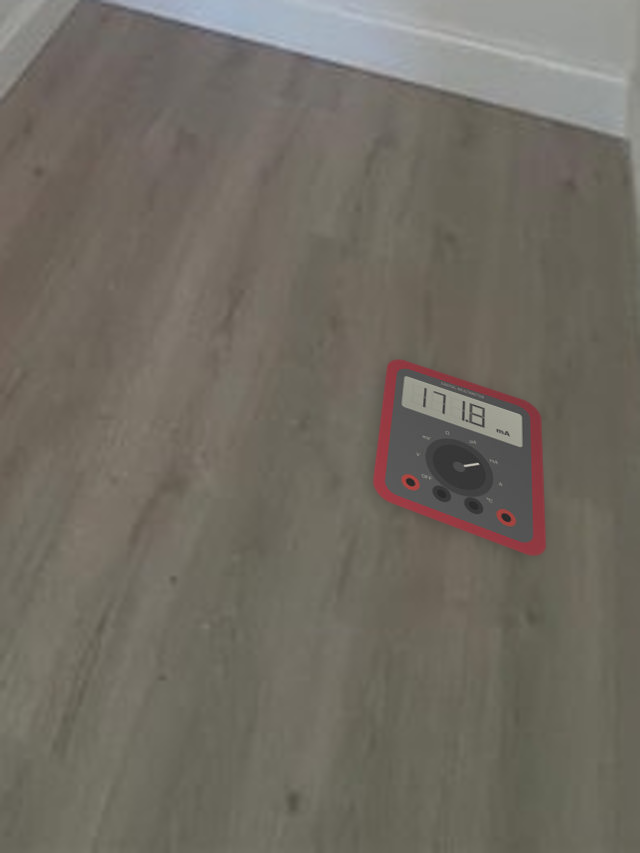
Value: 171.8 (mA)
